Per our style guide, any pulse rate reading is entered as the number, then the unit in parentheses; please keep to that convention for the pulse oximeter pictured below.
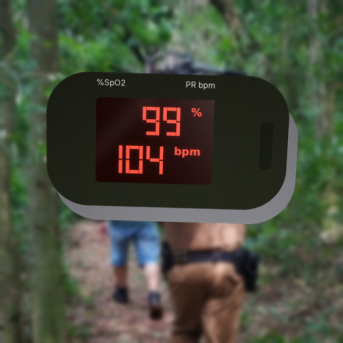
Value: 104 (bpm)
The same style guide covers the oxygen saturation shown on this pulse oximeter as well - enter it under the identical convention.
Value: 99 (%)
